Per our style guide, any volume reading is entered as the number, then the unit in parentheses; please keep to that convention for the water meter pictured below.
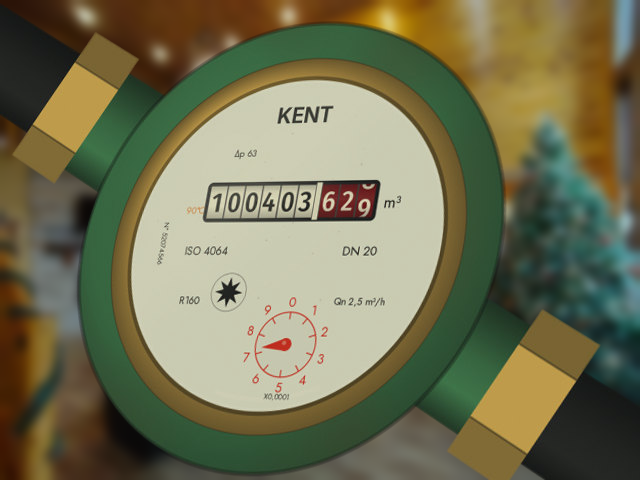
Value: 100403.6287 (m³)
